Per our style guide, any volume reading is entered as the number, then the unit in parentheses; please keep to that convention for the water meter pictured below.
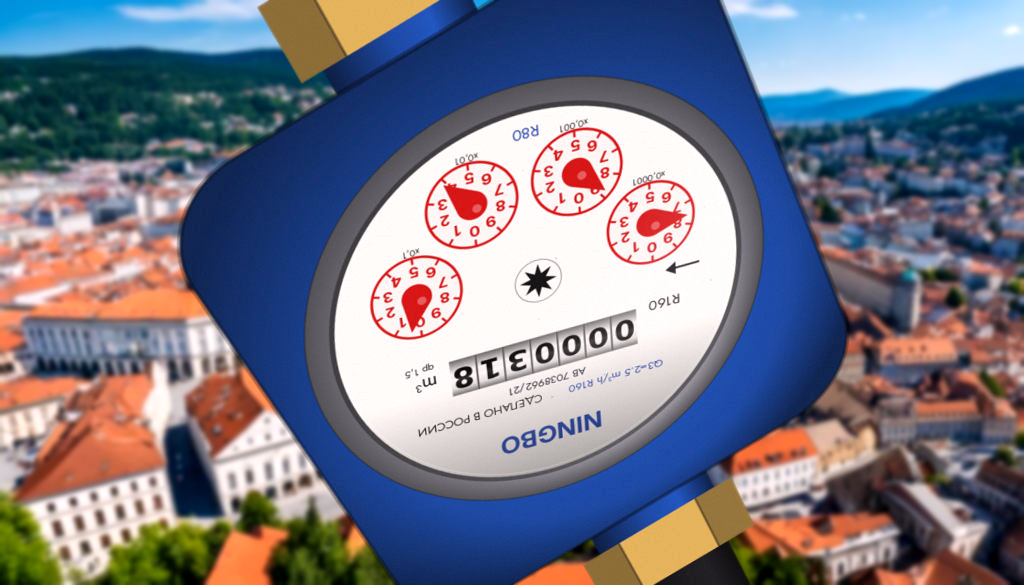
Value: 318.0387 (m³)
